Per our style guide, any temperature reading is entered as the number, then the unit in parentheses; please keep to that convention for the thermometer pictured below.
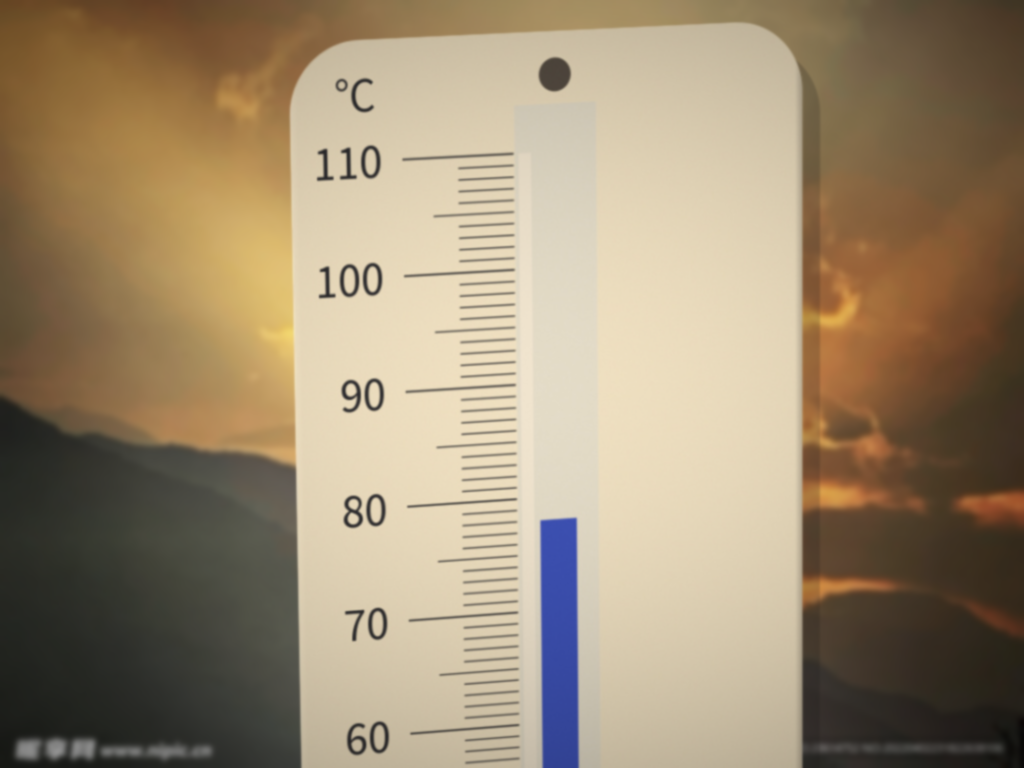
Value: 78 (°C)
